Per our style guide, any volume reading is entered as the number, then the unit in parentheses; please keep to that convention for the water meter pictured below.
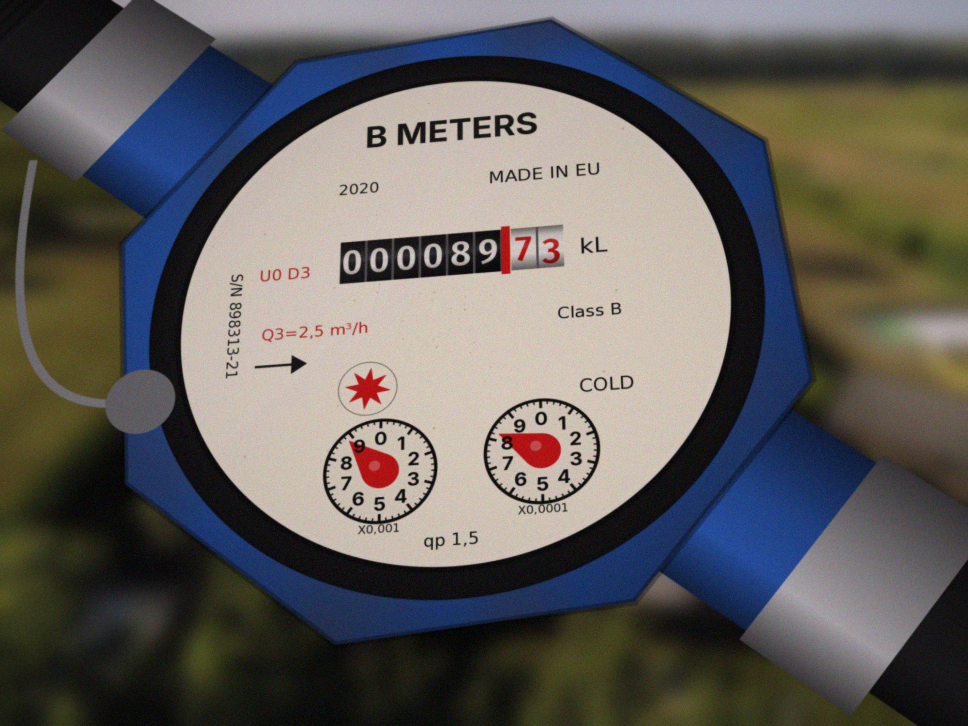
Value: 89.7288 (kL)
